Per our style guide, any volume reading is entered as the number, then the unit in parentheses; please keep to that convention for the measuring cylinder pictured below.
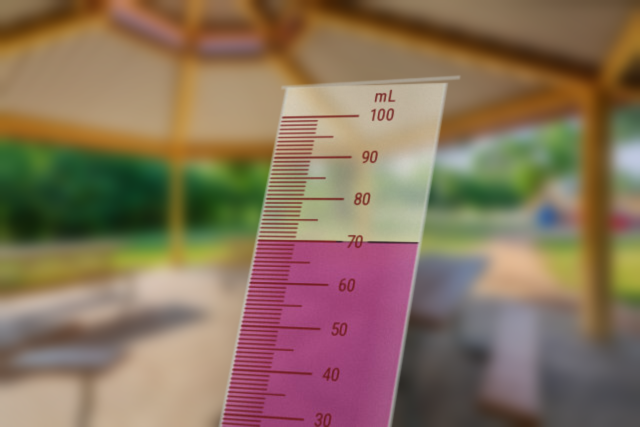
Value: 70 (mL)
